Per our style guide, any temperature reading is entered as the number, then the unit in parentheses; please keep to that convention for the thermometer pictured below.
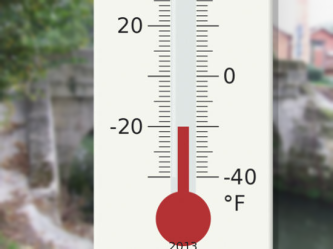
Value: -20 (°F)
